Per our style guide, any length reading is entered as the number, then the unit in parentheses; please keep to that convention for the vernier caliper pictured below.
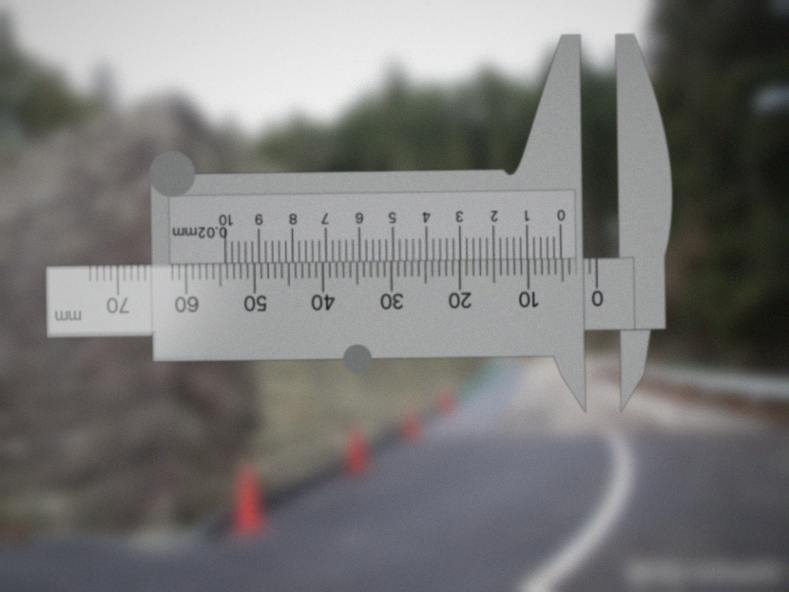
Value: 5.2 (mm)
